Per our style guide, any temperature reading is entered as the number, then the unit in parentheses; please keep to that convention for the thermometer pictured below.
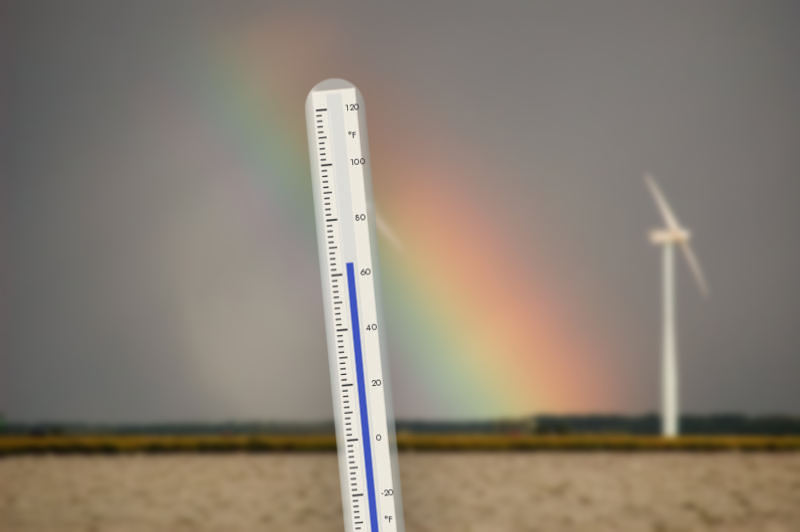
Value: 64 (°F)
